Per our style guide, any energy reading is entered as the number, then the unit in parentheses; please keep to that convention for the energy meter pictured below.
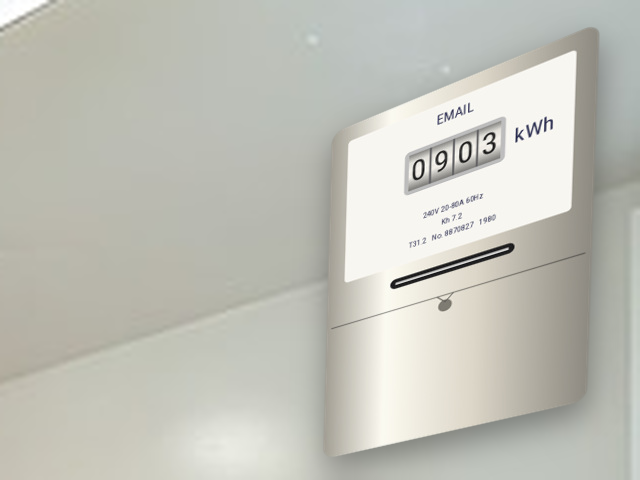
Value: 903 (kWh)
